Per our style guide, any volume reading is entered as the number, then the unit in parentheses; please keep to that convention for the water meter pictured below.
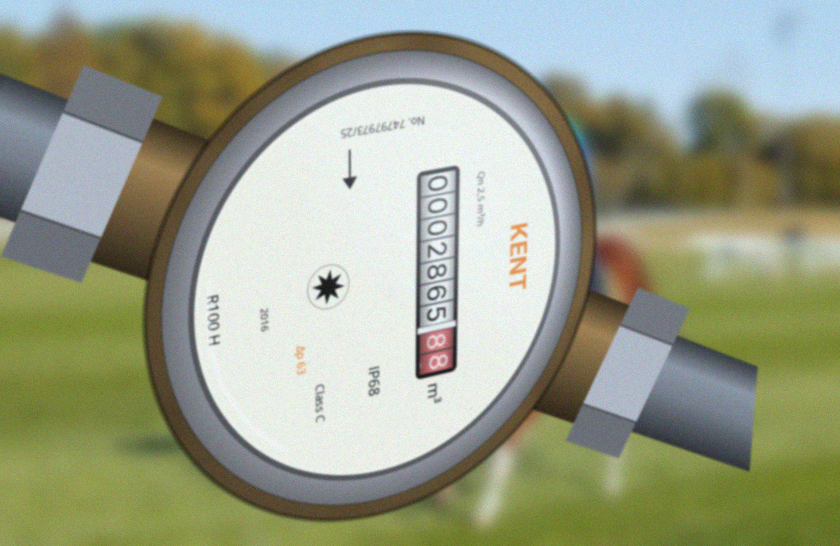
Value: 2865.88 (m³)
